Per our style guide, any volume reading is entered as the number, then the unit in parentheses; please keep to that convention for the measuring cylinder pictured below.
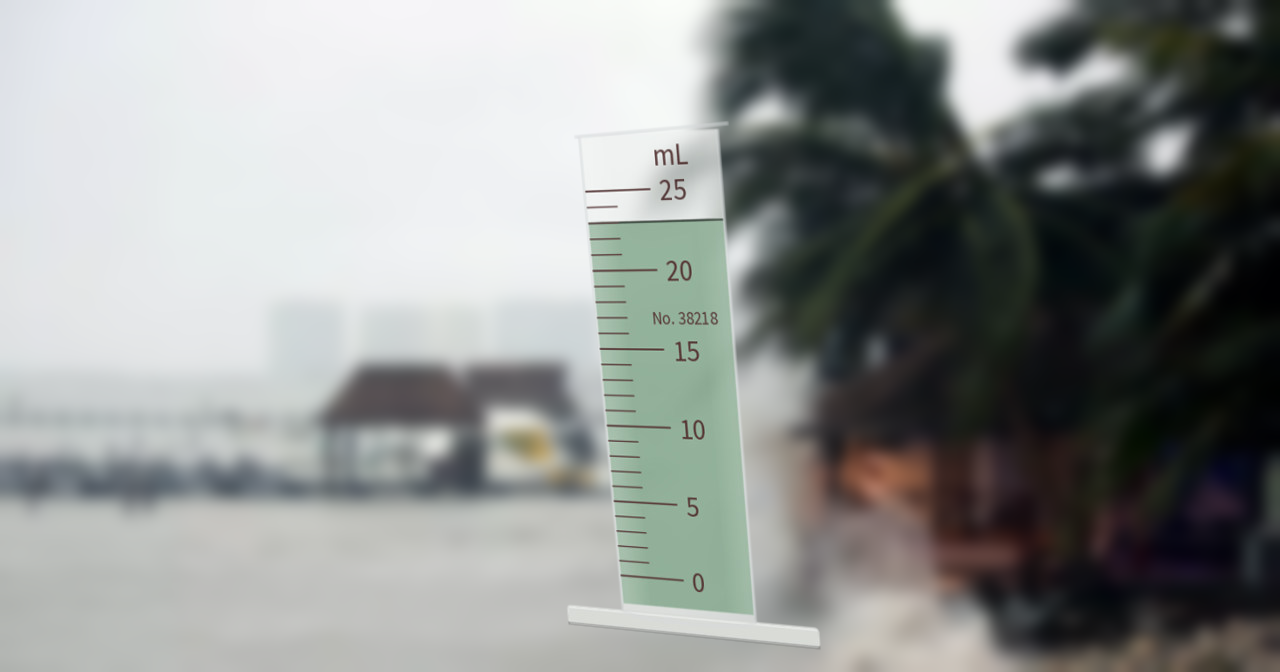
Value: 23 (mL)
